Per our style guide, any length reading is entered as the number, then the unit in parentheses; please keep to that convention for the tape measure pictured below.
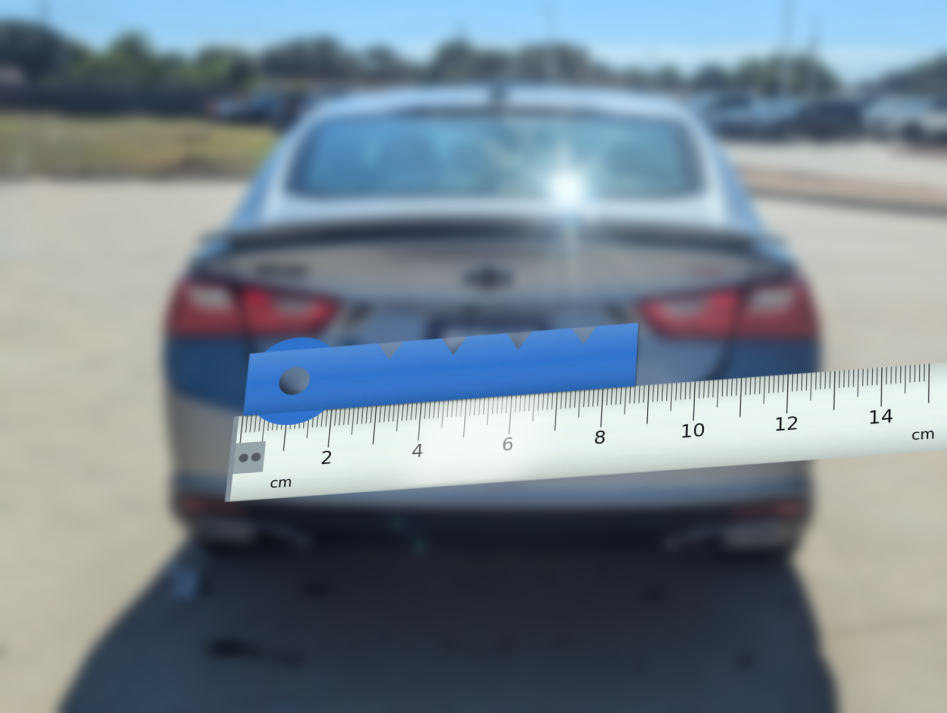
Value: 8.7 (cm)
